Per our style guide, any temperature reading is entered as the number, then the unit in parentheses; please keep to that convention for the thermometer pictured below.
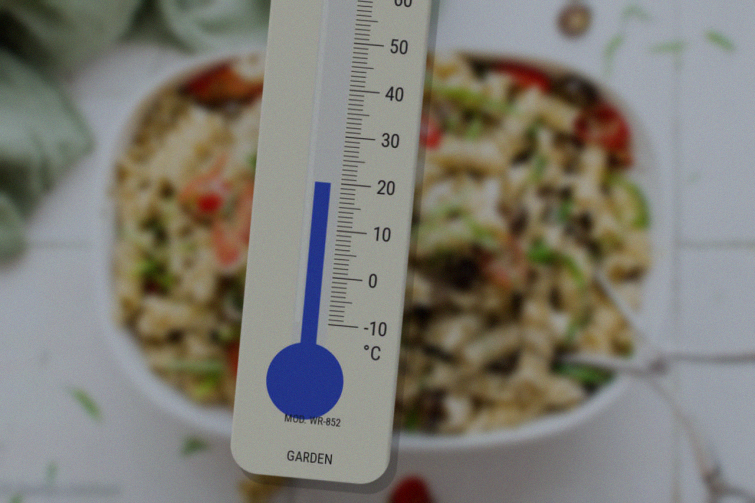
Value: 20 (°C)
